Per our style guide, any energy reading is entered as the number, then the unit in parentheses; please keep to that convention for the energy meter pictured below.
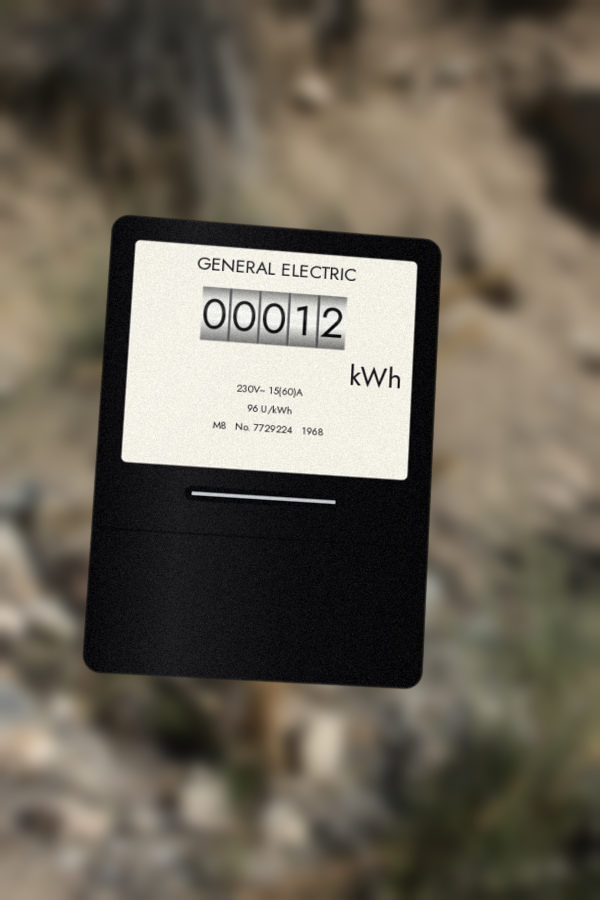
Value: 12 (kWh)
